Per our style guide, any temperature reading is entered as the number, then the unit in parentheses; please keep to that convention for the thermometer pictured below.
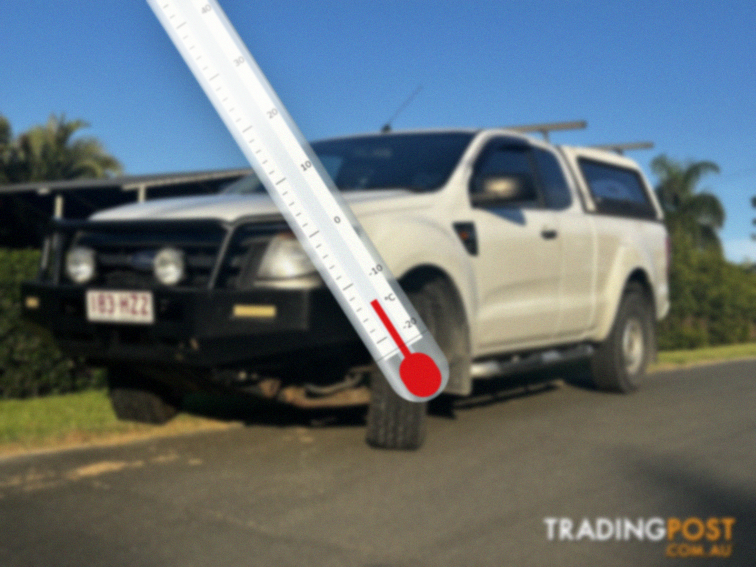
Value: -14 (°C)
